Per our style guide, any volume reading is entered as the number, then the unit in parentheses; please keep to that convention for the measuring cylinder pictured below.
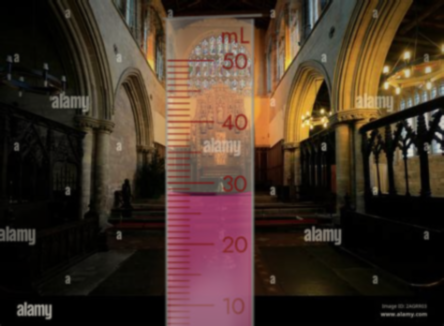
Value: 28 (mL)
